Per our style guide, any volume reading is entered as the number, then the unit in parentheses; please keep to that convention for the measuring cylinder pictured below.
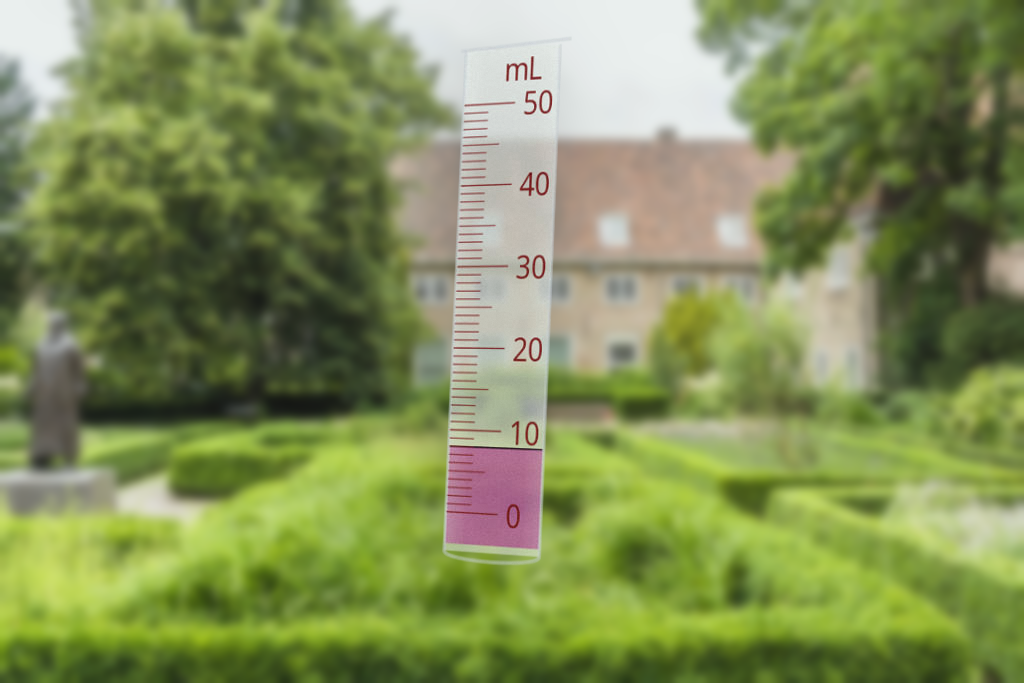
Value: 8 (mL)
